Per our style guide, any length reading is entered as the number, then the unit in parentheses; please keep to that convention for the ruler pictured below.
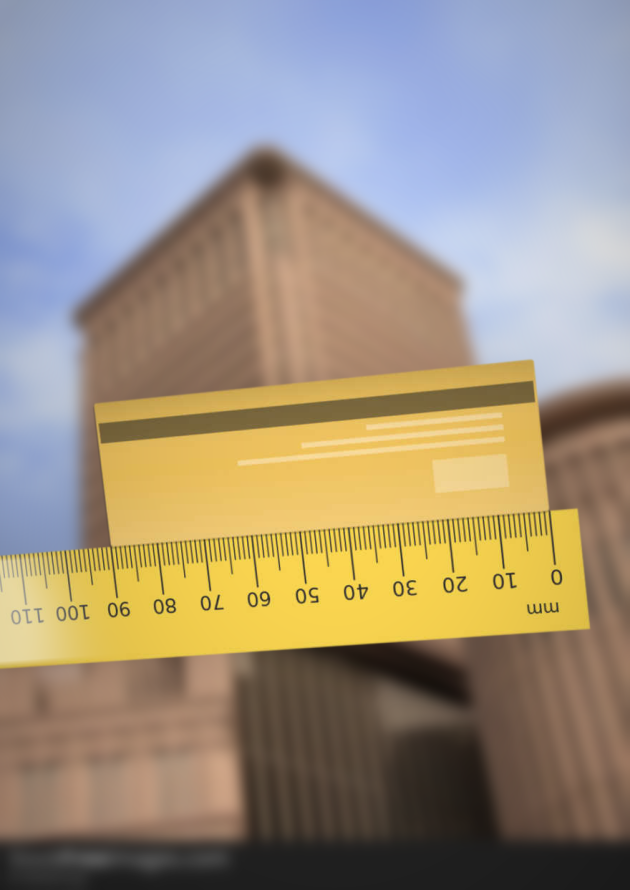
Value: 90 (mm)
